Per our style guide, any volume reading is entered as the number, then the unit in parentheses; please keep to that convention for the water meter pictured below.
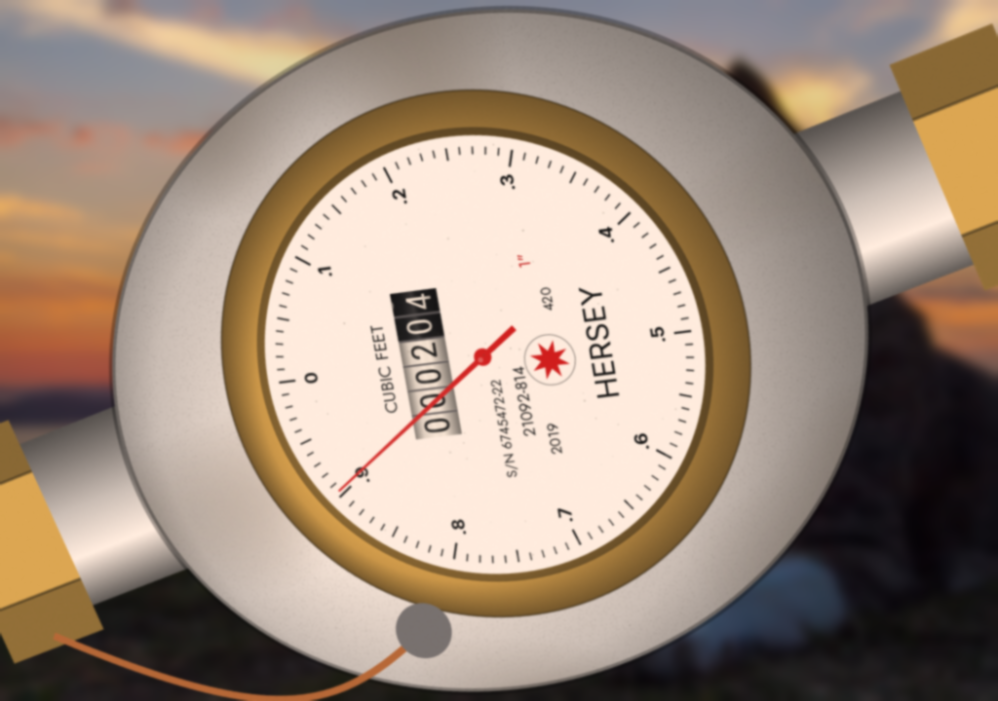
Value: 203.90 (ft³)
